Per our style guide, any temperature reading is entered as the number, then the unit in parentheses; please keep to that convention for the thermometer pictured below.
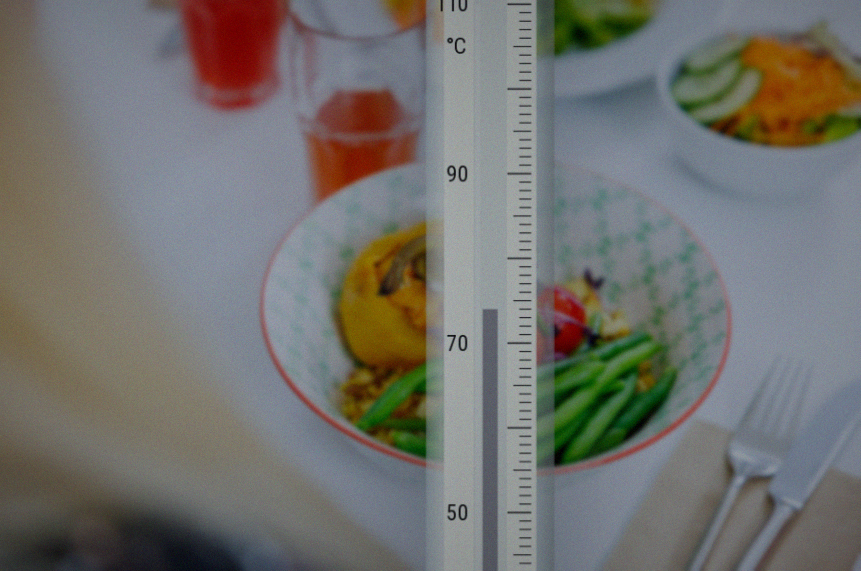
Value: 74 (°C)
